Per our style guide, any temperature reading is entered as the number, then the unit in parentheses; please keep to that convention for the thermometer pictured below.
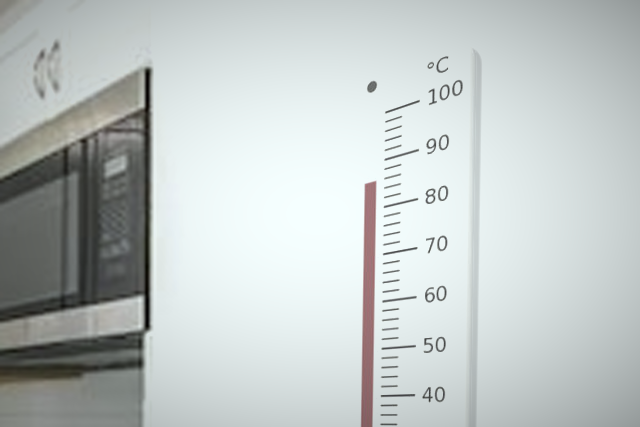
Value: 86 (°C)
